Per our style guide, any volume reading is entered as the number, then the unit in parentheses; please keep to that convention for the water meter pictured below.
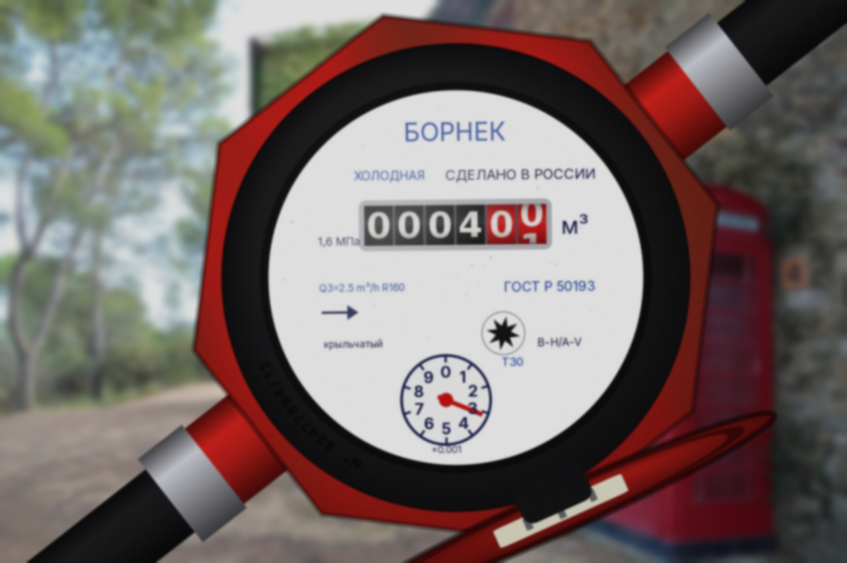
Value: 4.003 (m³)
